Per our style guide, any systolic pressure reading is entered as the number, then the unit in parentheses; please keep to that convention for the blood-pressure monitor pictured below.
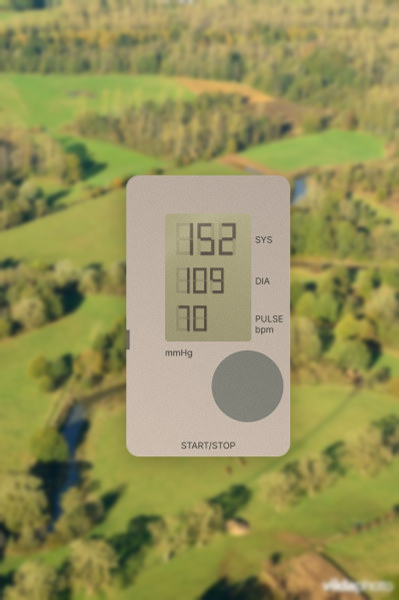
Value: 152 (mmHg)
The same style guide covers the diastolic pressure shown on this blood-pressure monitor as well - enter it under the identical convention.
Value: 109 (mmHg)
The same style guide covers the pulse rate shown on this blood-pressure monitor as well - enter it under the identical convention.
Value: 70 (bpm)
